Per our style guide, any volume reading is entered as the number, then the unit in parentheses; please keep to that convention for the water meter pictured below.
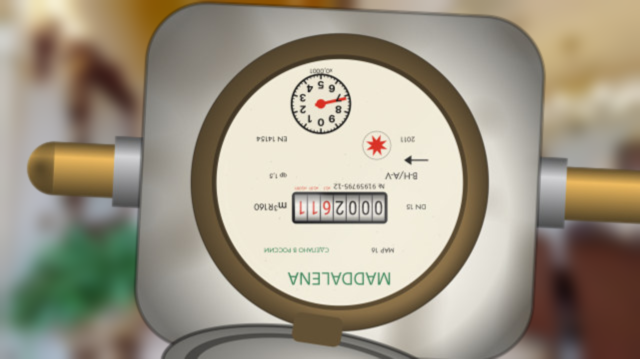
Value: 2.6117 (m³)
